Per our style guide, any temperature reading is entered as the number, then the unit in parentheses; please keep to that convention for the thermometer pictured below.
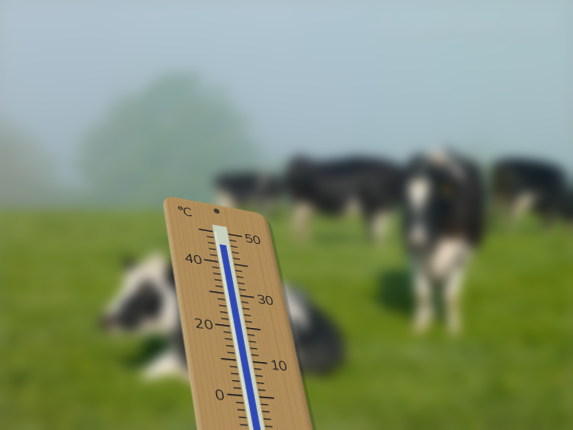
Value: 46 (°C)
